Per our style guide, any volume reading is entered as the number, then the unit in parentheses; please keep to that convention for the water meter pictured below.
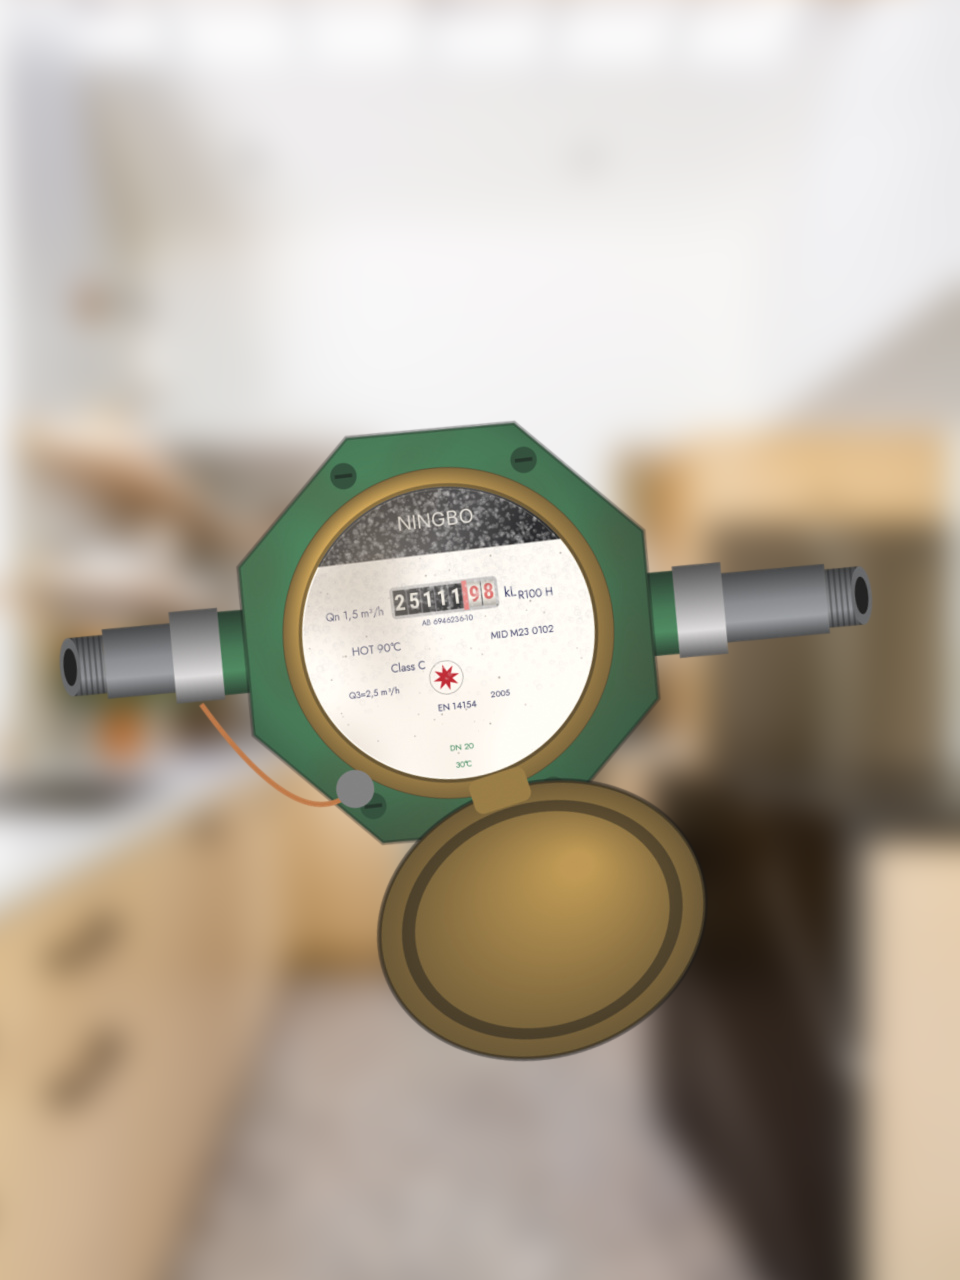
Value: 25111.98 (kL)
